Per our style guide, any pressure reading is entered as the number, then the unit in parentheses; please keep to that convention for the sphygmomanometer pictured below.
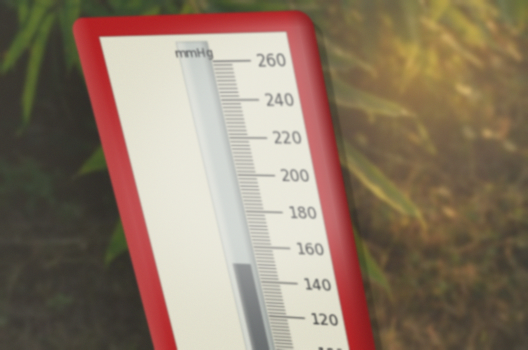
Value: 150 (mmHg)
